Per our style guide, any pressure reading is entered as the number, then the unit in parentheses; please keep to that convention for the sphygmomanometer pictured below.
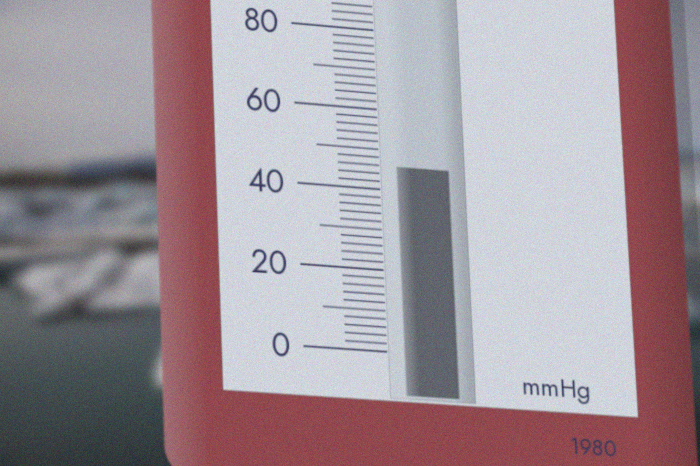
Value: 46 (mmHg)
